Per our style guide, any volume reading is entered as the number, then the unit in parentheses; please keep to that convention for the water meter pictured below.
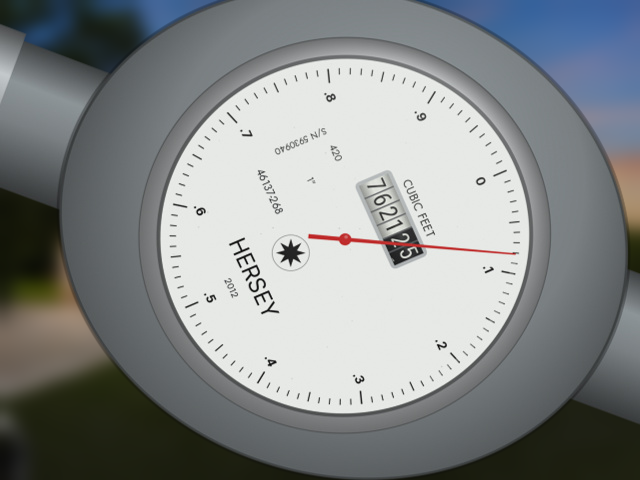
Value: 762125.08 (ft³)
